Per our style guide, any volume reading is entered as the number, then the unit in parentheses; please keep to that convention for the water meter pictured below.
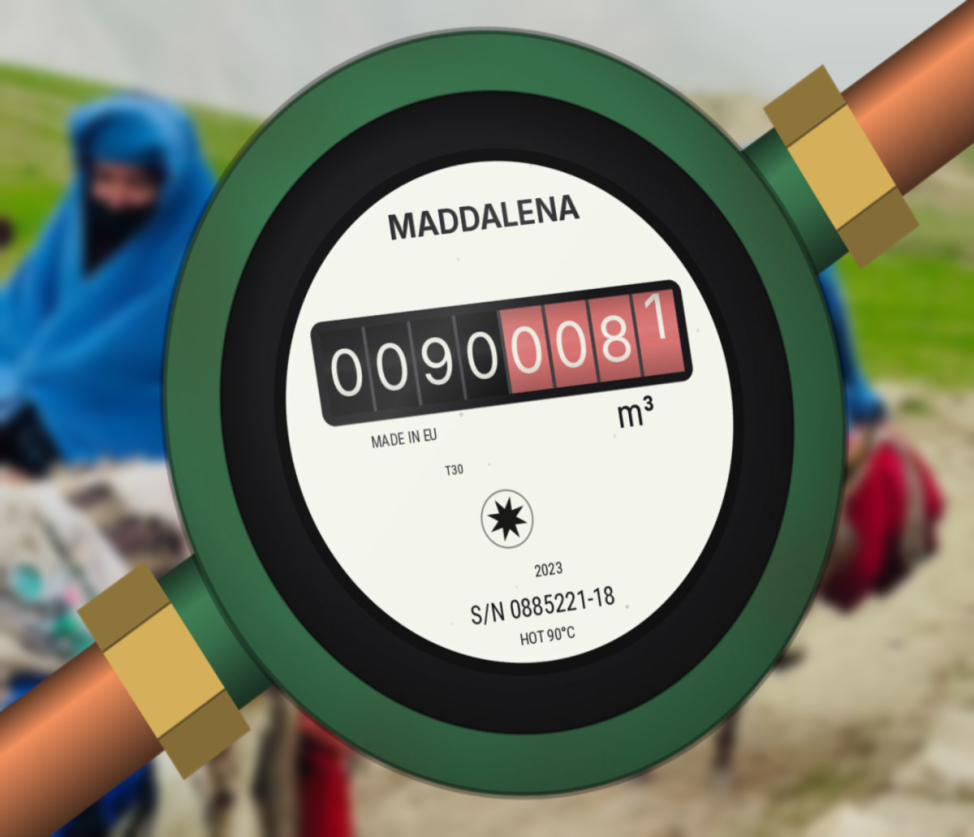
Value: 90.0081 (m³)
